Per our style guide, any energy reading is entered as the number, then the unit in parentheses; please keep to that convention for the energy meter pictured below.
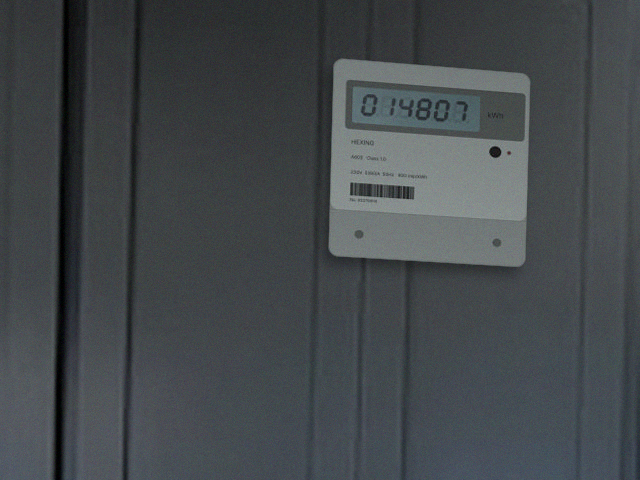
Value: 14807 (kWh)
